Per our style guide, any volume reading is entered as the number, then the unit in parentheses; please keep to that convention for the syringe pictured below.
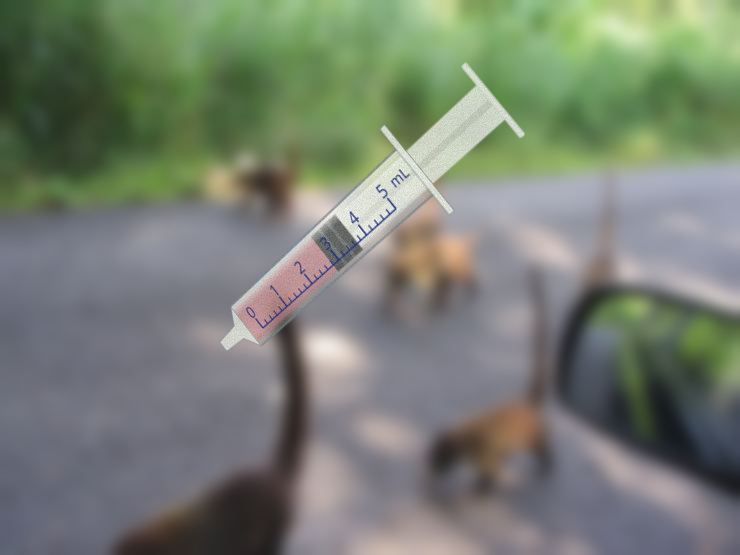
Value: 2.8 (mL)
